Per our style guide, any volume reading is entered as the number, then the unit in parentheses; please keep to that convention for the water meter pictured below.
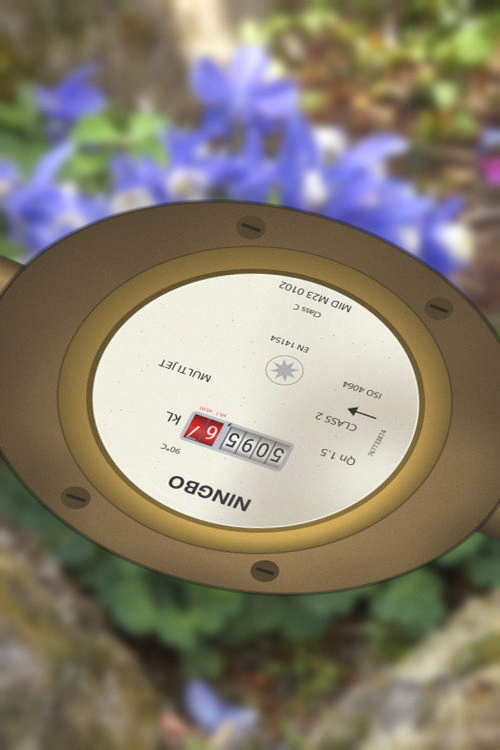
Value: 5095.67 (kL)
